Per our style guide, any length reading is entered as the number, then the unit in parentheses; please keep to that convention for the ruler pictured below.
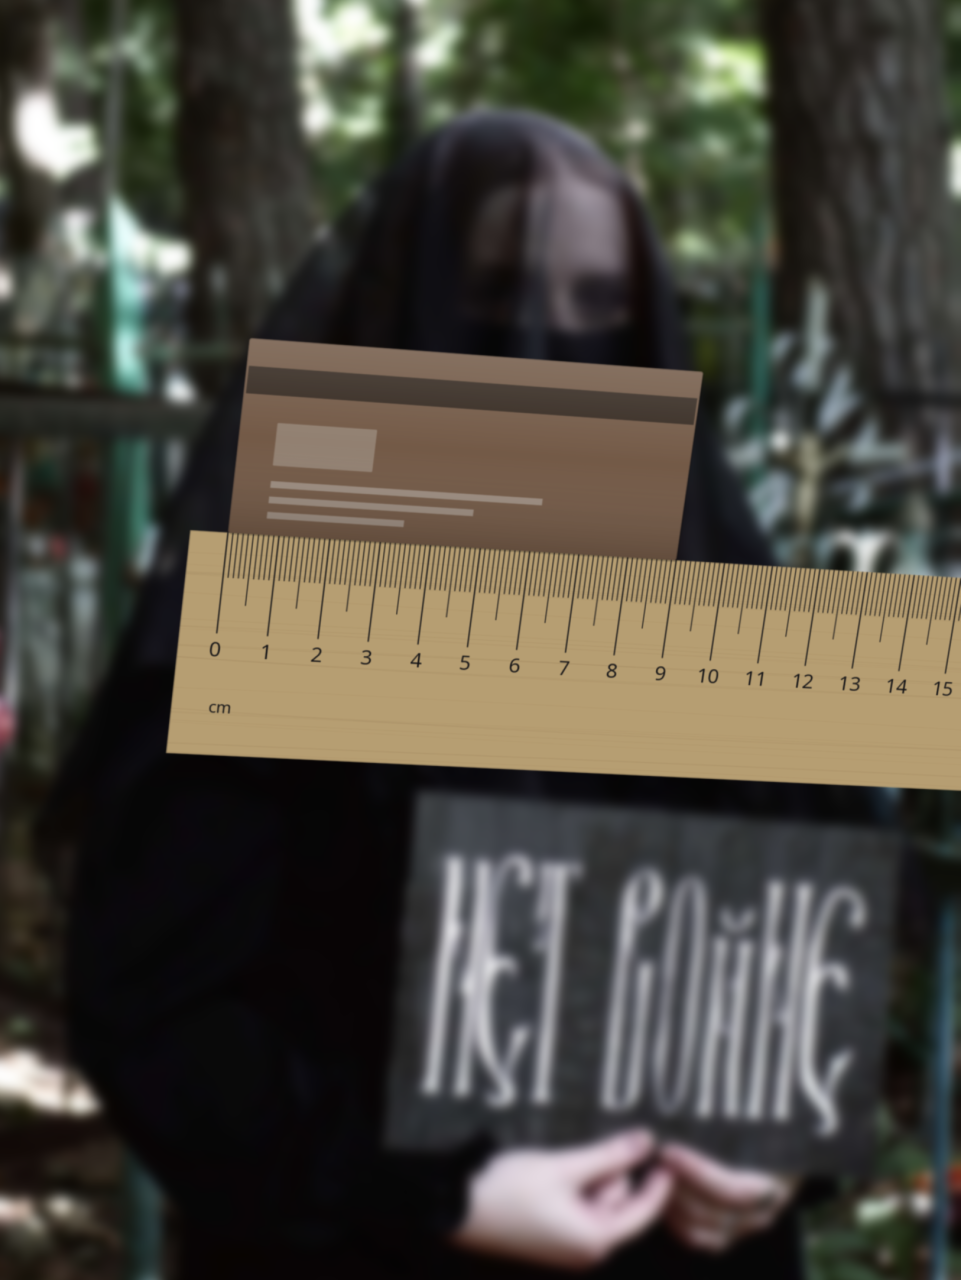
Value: 9 (cm)
